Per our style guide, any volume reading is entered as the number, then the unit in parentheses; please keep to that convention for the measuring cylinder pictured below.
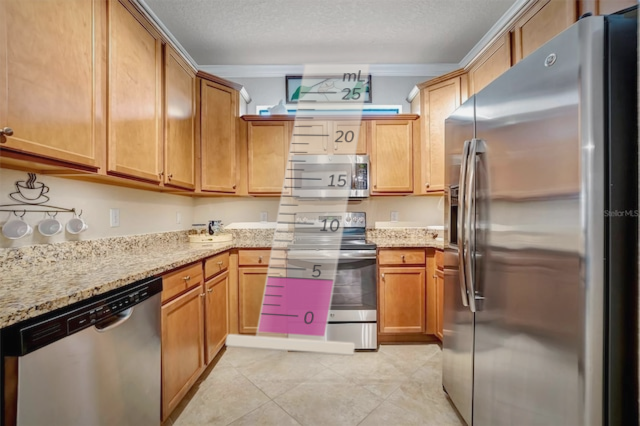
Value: 4 (mL)
